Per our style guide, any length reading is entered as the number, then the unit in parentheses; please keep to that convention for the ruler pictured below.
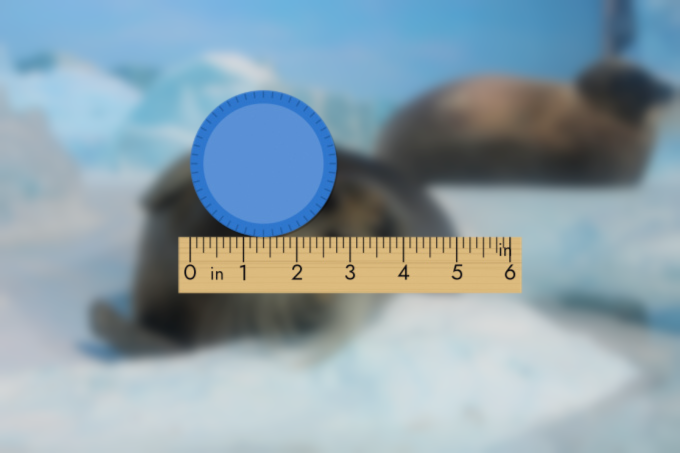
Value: 2.75 (in)
